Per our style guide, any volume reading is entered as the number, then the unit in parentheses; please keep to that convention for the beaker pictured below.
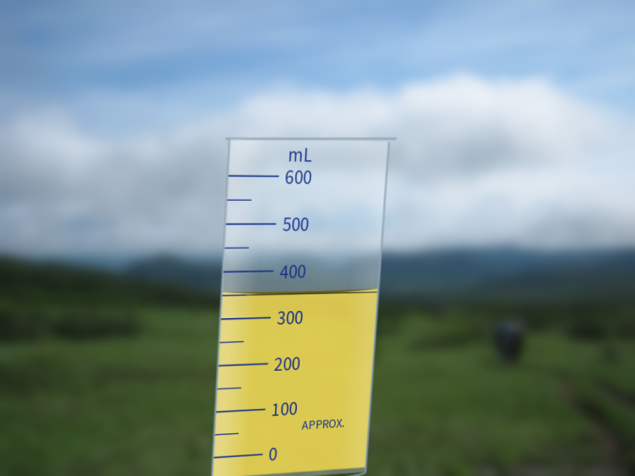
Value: 350 (mL)
